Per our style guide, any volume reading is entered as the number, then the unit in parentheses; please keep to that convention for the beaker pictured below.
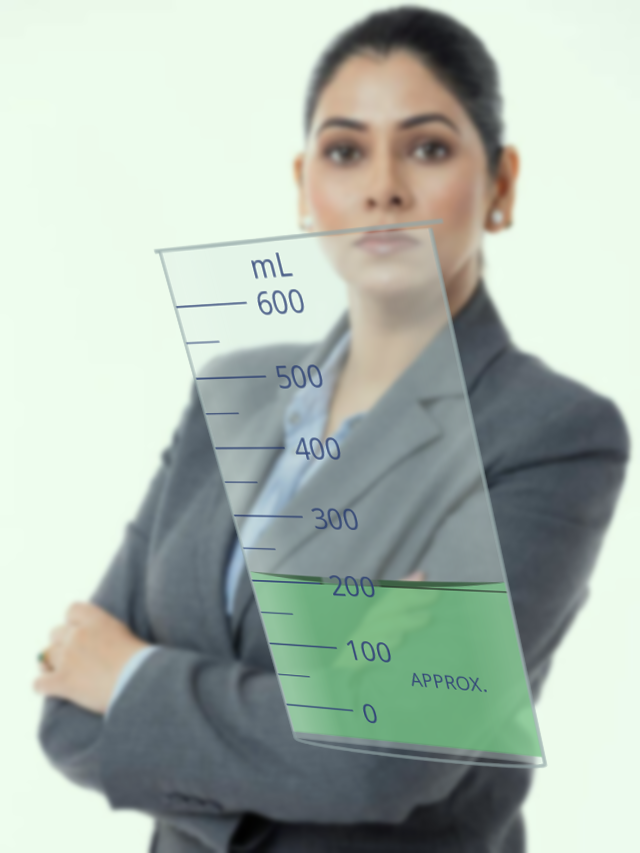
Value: 200 (mL)
